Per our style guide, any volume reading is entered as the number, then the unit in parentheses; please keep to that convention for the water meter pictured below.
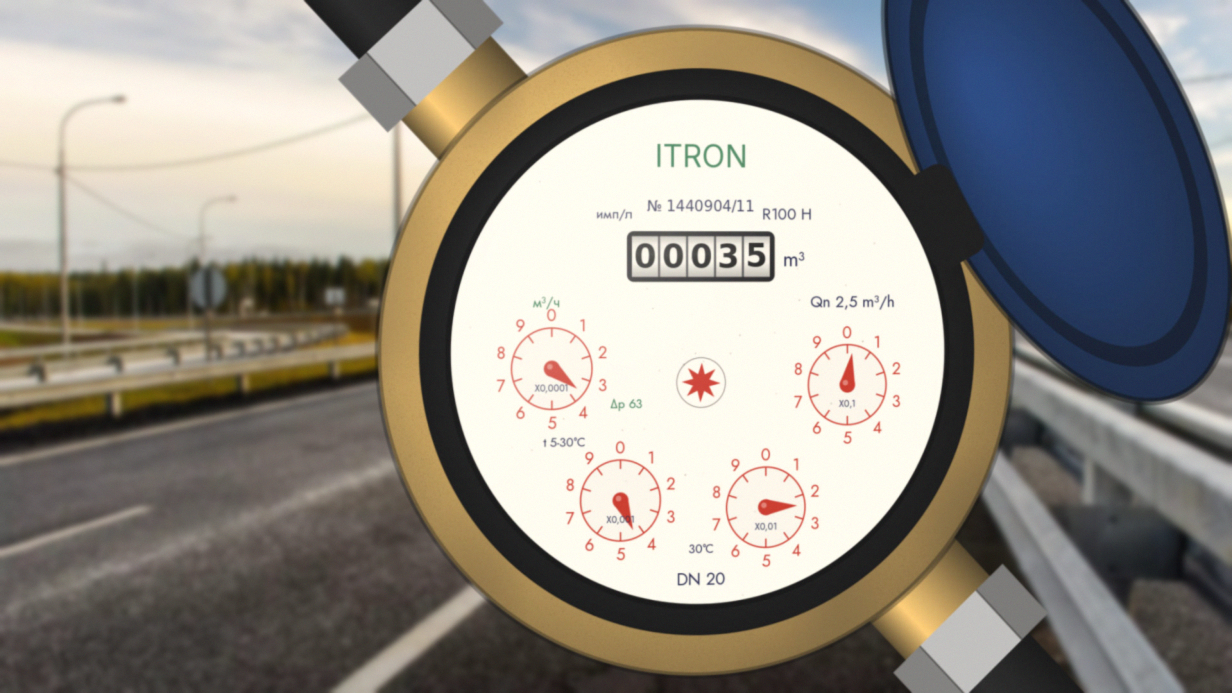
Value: 35.0243 (m³)
